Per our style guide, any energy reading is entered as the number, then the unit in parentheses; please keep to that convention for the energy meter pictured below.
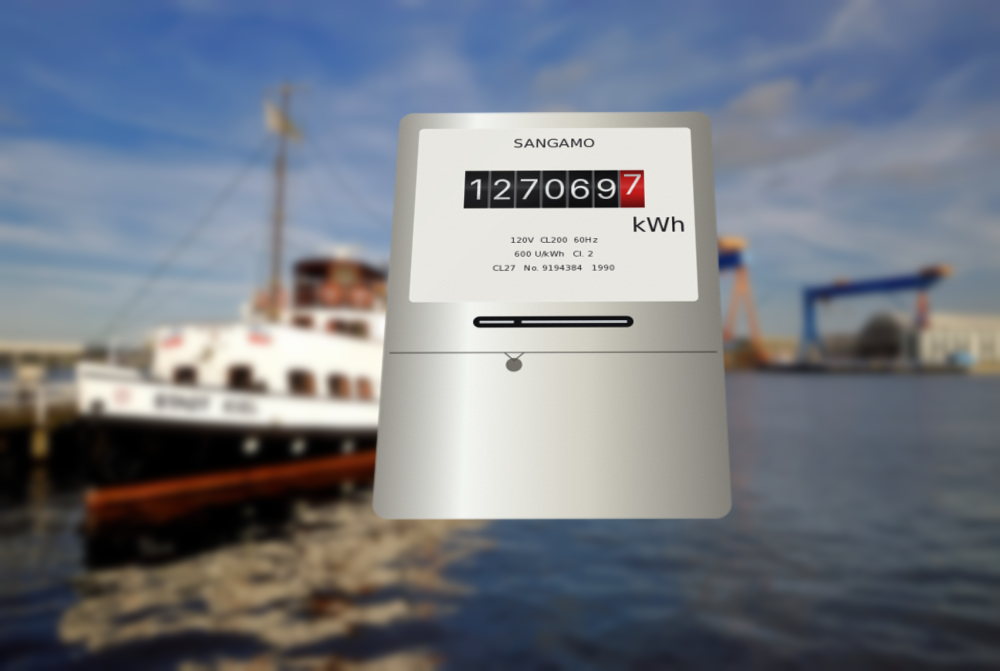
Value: 127069.7 (kWh)
